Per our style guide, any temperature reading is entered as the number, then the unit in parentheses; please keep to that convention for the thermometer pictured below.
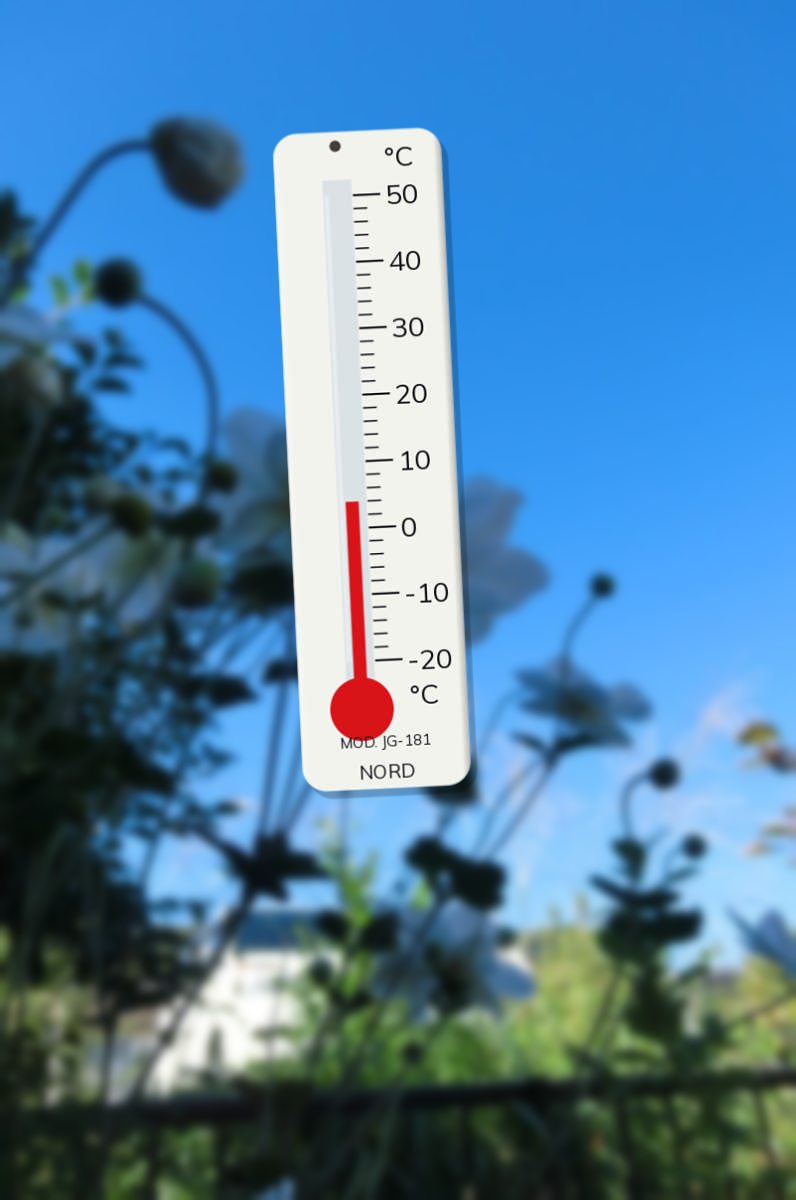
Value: 4 (°C)
